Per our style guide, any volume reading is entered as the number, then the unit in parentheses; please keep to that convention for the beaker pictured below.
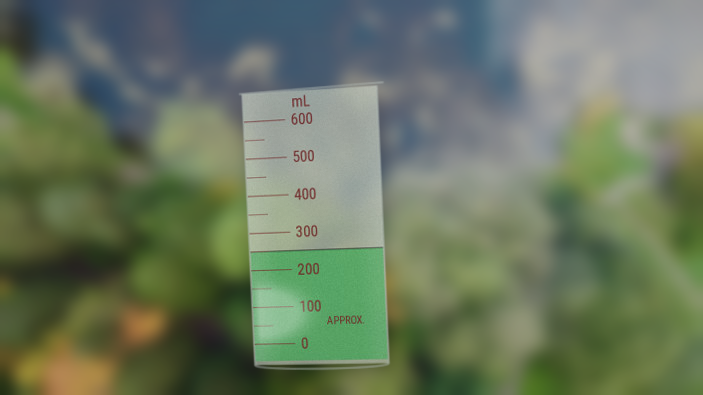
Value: 250 (mL)
